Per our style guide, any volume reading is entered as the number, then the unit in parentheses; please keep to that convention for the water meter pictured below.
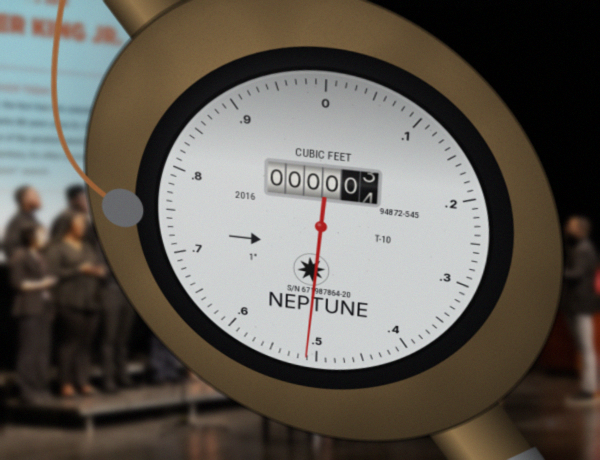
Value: 3.51 (ft³)
